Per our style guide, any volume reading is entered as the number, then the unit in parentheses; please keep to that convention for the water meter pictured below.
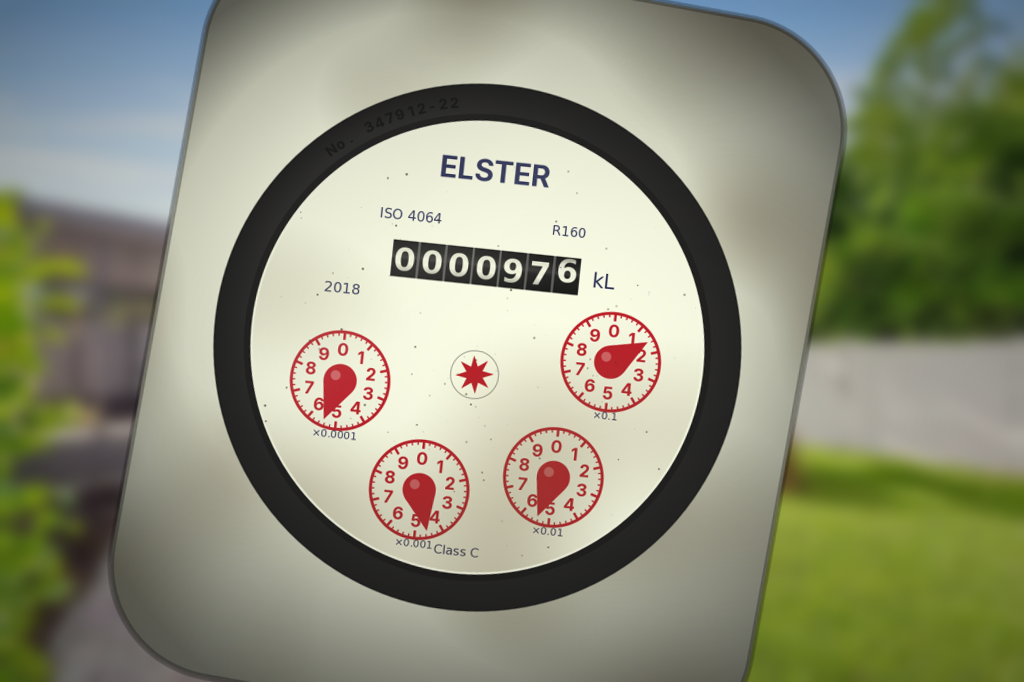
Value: 976.1545 (kL)
